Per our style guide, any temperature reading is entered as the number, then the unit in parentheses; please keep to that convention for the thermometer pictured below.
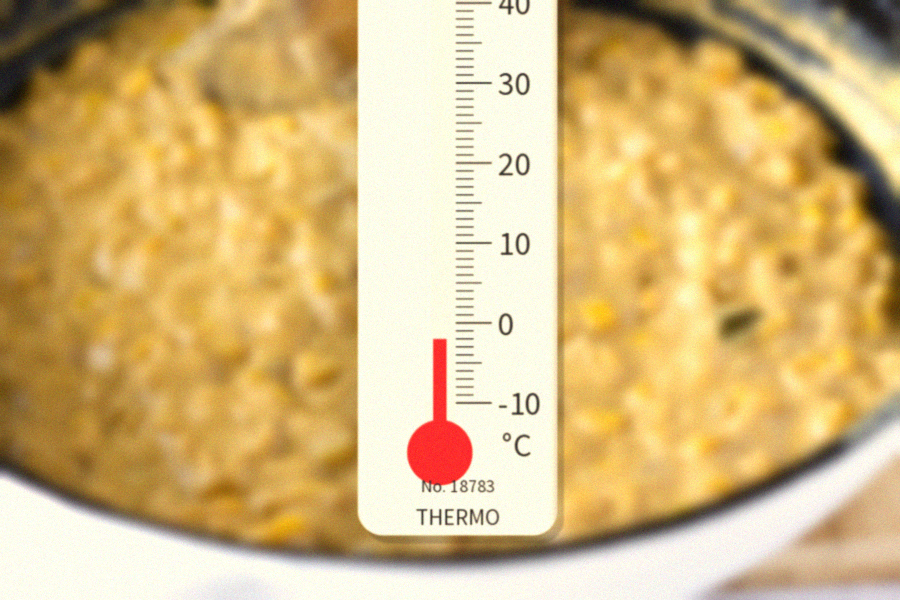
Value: -2 (°C)
